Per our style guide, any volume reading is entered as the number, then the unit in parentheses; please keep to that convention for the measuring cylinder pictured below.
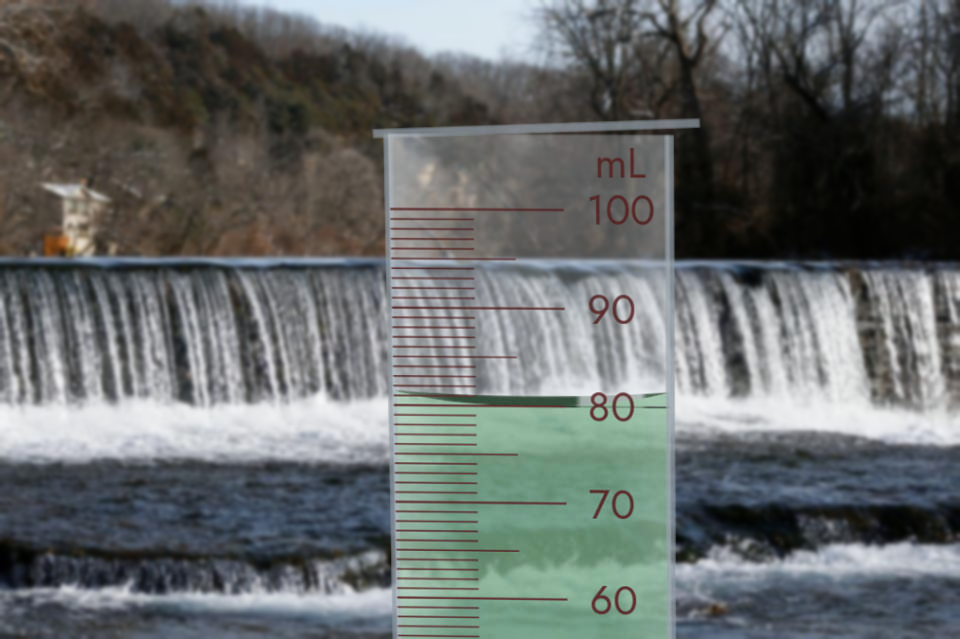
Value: 80 (mL)
